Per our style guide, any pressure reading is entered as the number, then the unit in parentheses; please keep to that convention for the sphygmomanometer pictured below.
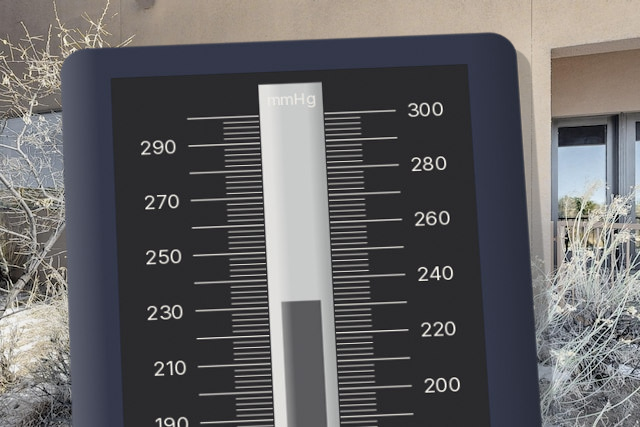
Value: 232 (mmHg)
